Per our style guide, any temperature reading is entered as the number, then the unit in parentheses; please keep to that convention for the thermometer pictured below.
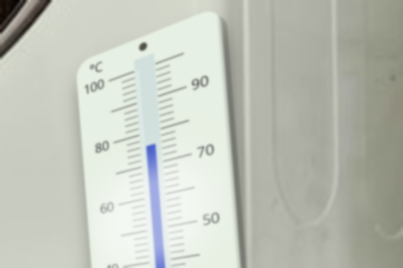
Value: 76 (°C)
